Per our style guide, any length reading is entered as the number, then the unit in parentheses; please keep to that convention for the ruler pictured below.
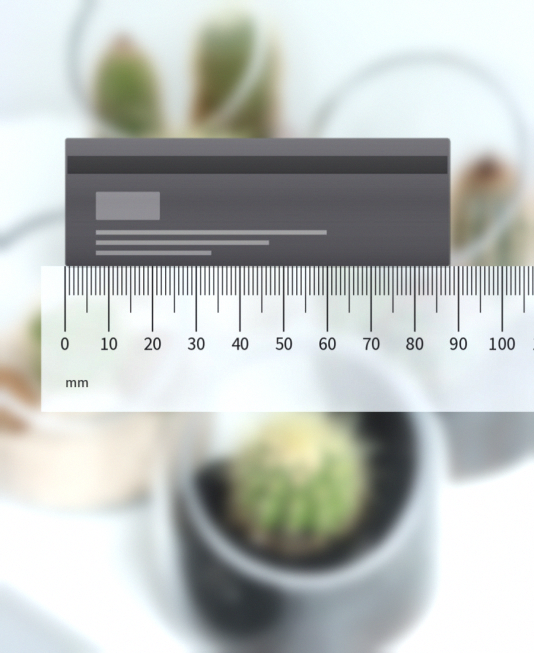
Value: 88 (mm)
